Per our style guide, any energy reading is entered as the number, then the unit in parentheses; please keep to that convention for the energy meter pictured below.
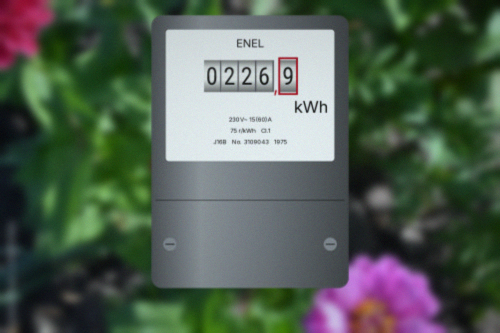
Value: 226.9 (kWh)
